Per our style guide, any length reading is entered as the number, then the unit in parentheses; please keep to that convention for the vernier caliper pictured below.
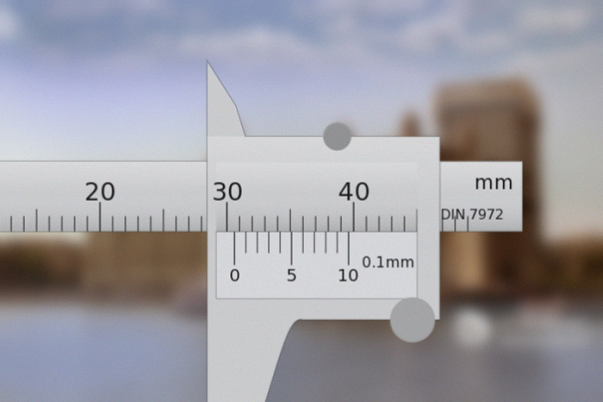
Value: 30.6 (mm)
